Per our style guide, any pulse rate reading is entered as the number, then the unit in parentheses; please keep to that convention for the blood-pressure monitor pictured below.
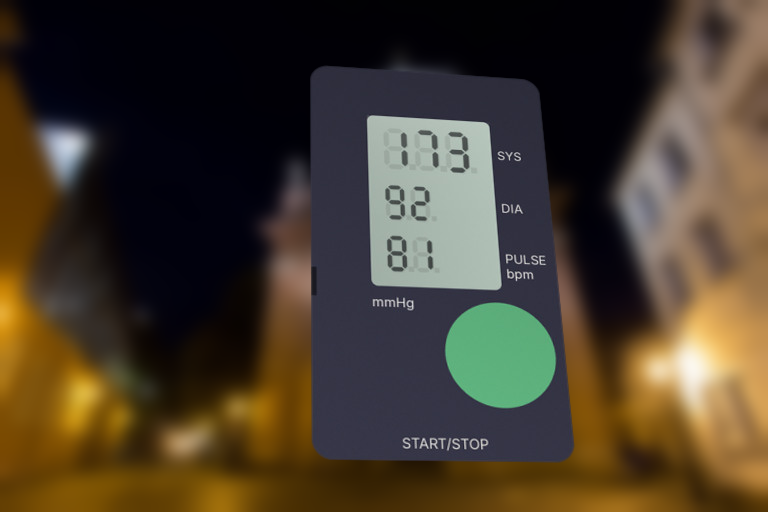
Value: 81 (bpm)
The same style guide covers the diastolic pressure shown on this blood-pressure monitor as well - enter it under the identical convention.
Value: 92 (mmHg)
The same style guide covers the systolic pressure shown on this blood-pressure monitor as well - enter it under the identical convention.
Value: 173 (mmHg)
